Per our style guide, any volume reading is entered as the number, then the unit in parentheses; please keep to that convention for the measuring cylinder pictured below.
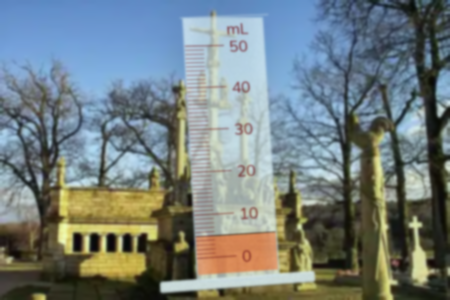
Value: 5 (mL)
